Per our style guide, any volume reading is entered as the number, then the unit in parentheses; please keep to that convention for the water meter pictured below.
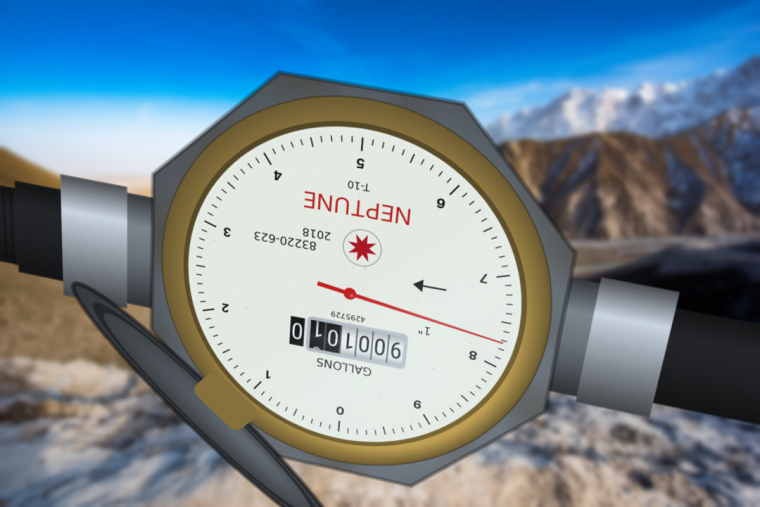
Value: 9001007.7 (gal)
